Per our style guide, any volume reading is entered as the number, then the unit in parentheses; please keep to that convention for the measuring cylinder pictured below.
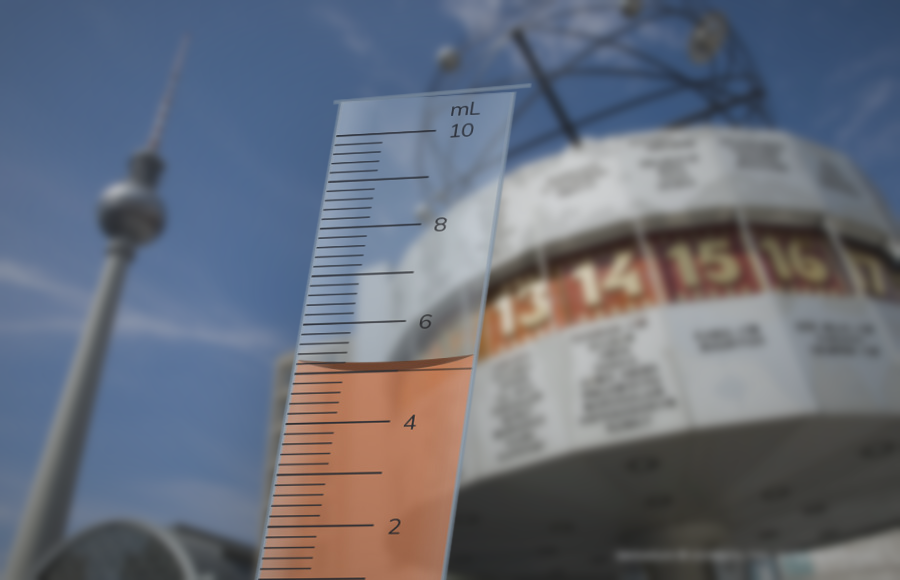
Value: 5 (mL)
